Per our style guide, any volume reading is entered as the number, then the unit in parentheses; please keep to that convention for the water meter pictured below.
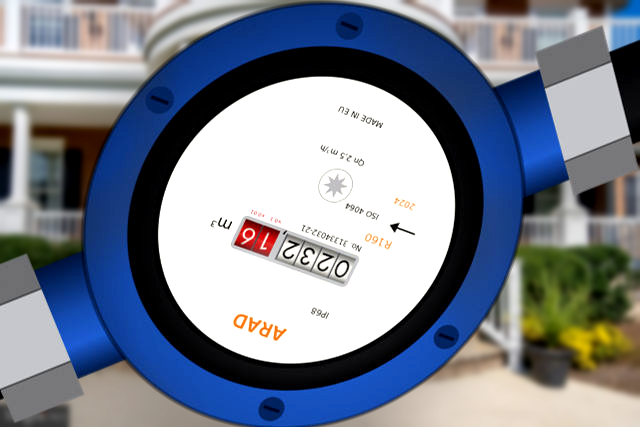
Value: 232.16 (m³)
